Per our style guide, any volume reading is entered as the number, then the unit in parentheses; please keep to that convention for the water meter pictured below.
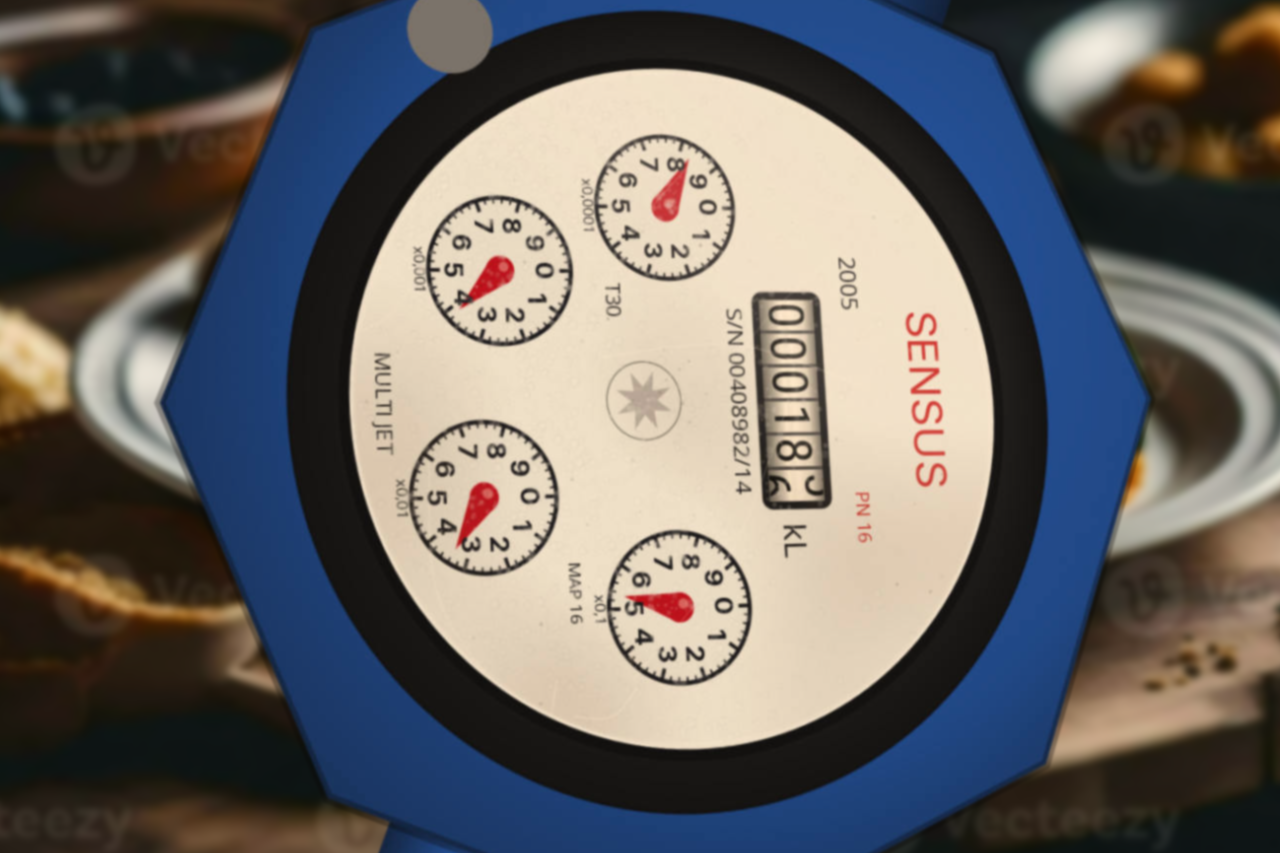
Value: 185.5338 (kL)
